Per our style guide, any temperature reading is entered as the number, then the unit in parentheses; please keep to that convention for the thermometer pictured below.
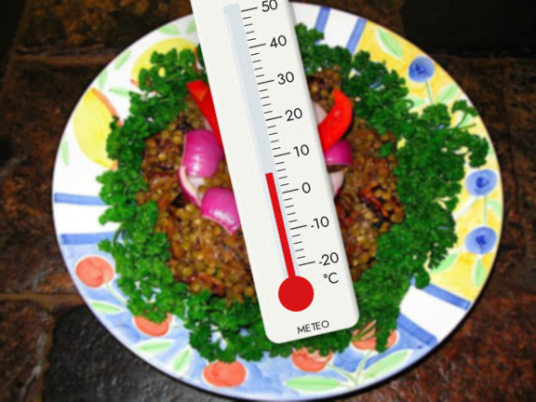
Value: 6 (°C)
